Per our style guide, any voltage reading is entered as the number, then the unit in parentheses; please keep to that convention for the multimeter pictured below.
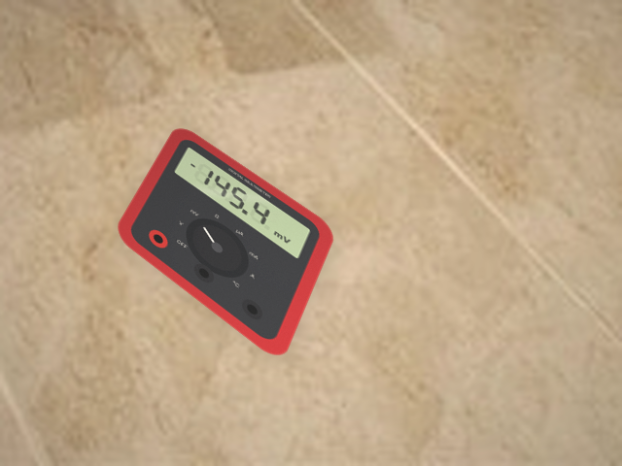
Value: -145.4 (mV)
